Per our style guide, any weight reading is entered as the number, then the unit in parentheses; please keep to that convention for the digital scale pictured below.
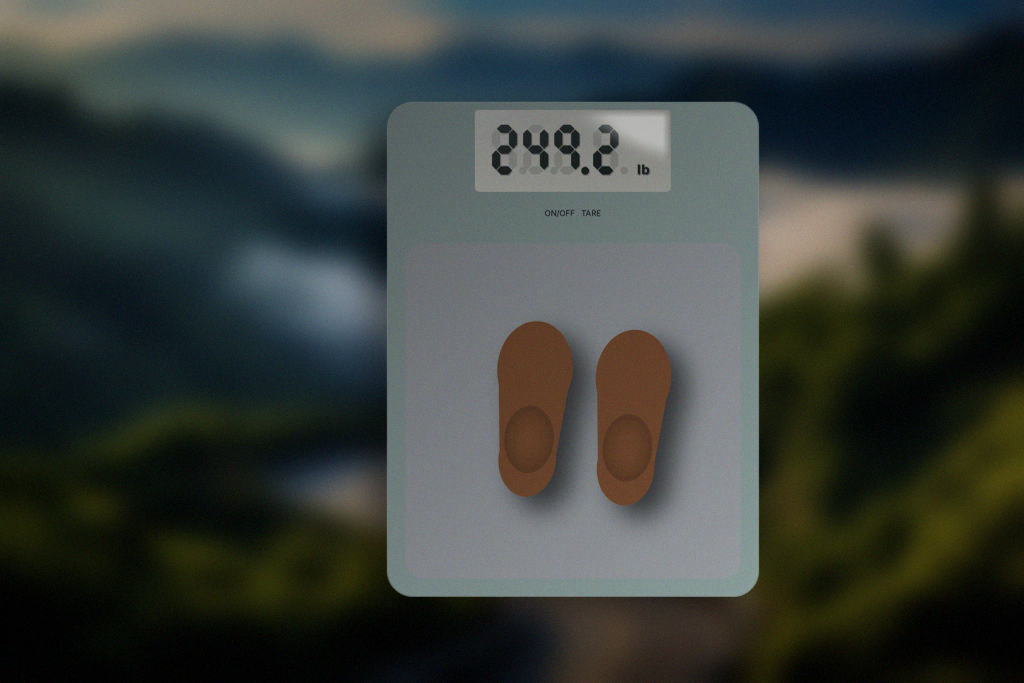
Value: 249.2 (lb)
